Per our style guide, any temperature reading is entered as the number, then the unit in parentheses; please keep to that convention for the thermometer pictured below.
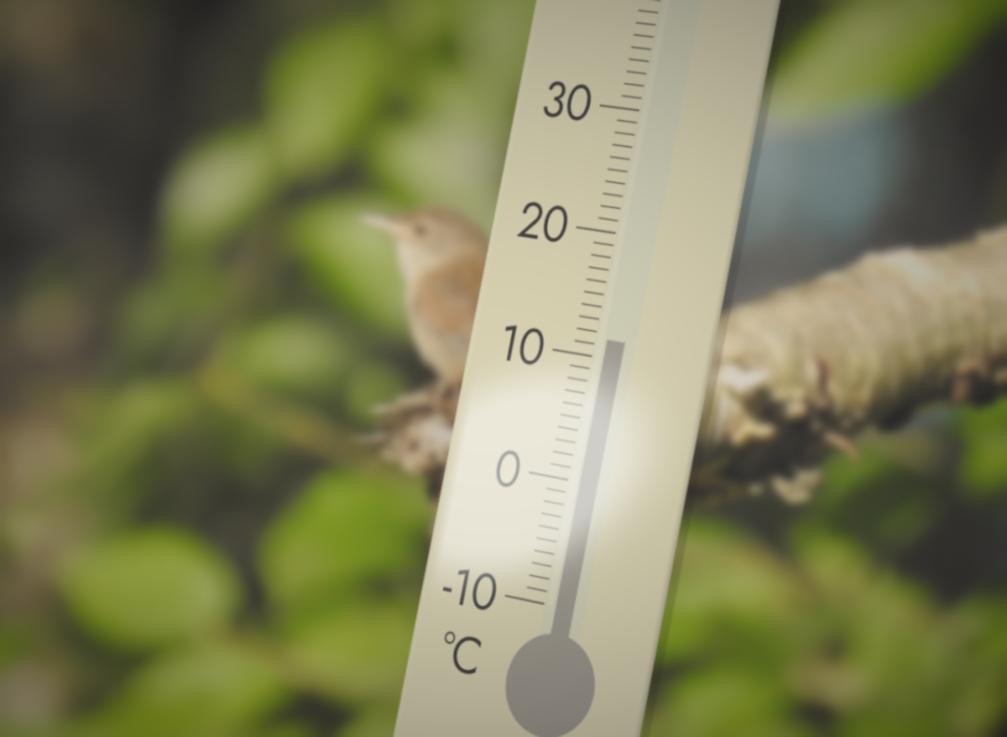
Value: 11.5 (°C)
